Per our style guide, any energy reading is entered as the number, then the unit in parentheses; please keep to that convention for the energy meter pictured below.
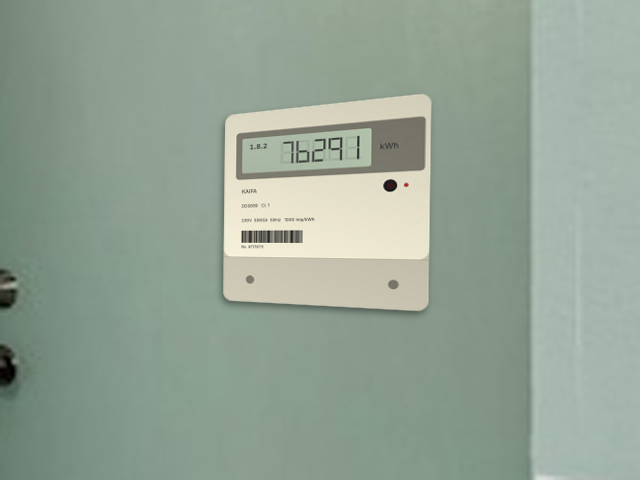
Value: 76291 (kWh)
